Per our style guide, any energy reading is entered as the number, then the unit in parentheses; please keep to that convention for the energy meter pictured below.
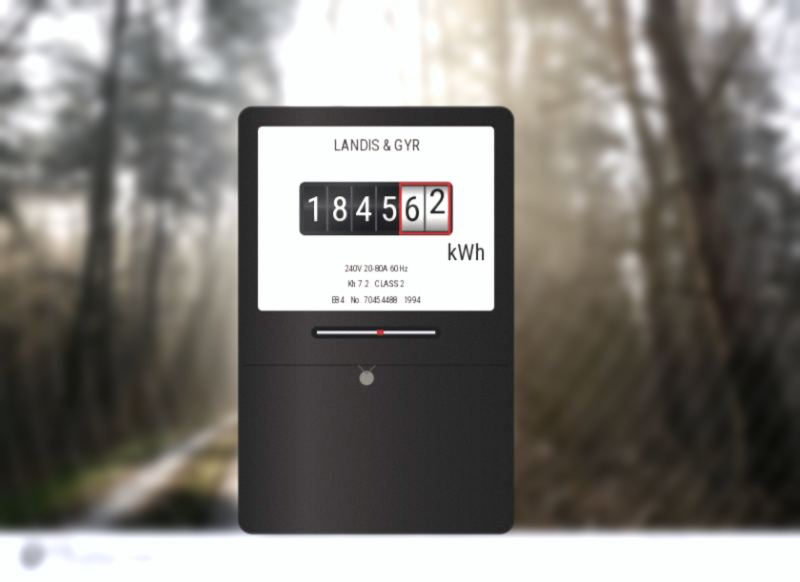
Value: 1845.62 (kWh)
